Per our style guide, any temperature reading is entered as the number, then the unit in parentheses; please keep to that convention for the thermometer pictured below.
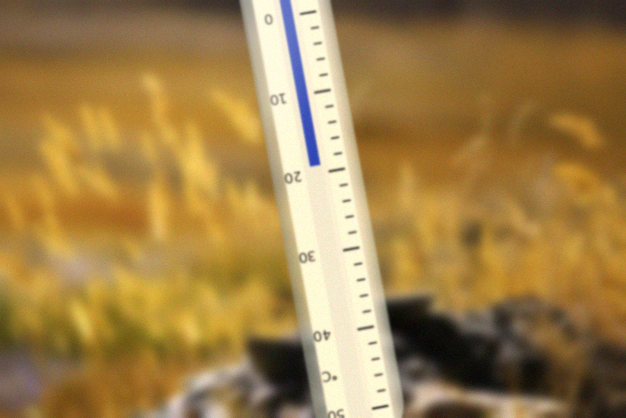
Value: 19 (°C)
